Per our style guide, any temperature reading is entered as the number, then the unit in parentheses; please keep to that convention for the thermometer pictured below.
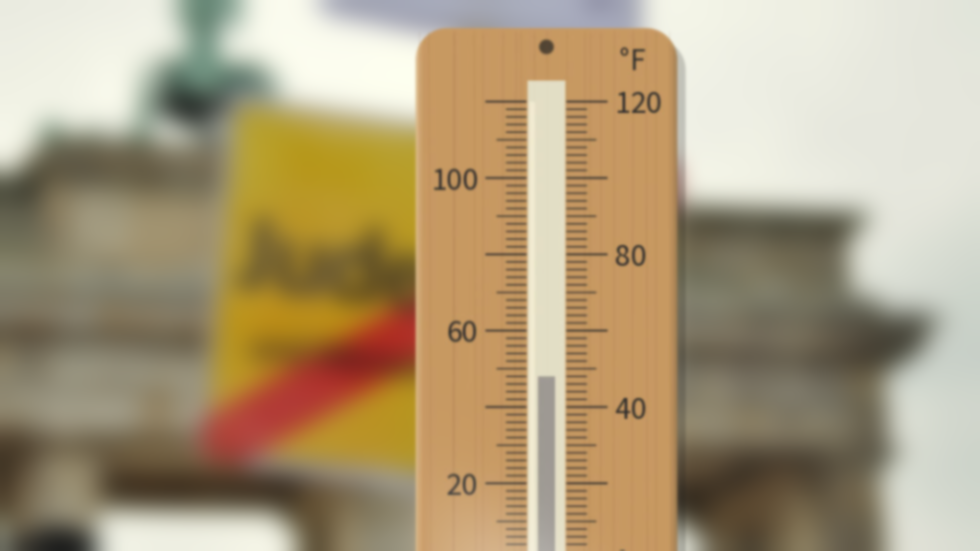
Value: 48 (°F)
